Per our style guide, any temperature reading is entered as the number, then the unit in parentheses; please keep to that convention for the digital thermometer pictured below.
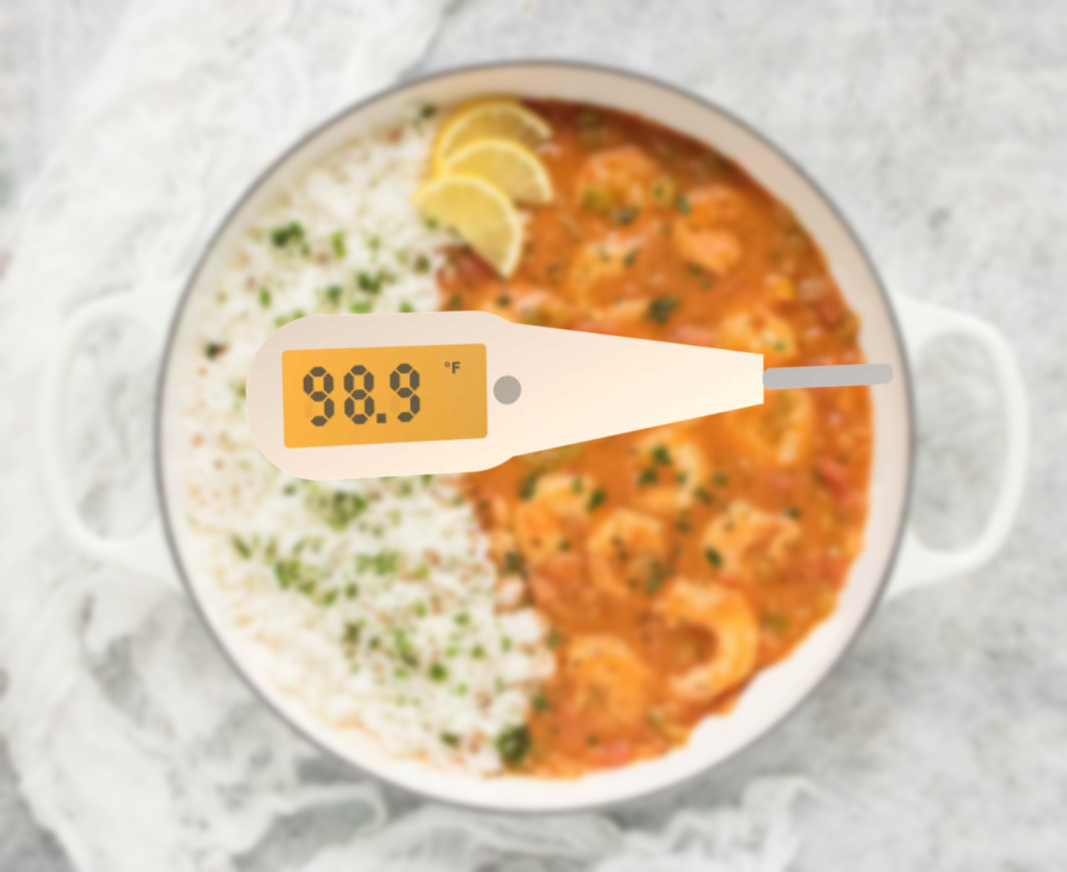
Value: 98.9 (°F)
